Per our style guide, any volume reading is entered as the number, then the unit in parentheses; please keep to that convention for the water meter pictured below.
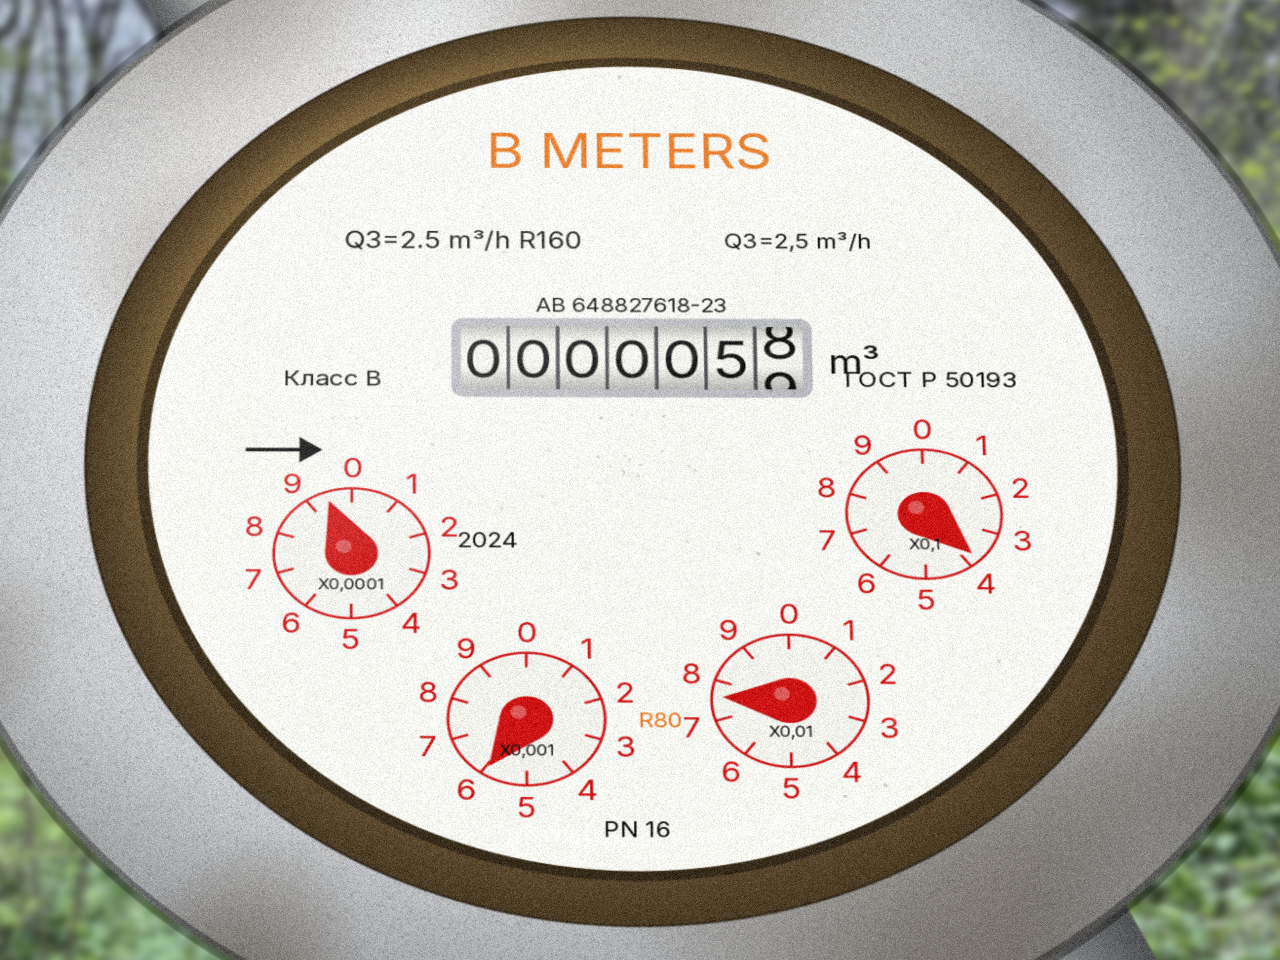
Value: 58.3759 (m³)
